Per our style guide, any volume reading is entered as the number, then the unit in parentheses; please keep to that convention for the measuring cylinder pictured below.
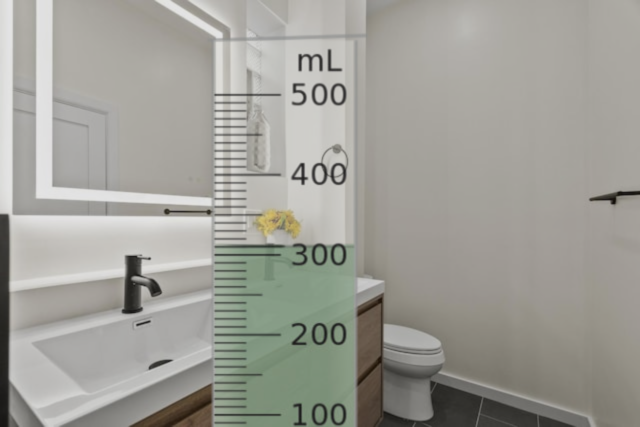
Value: 310 (mL)
